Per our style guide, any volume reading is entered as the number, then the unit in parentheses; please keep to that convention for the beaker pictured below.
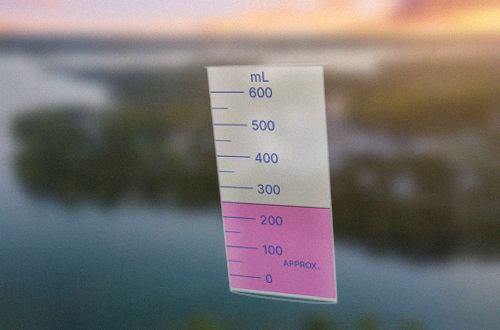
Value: 250 (mL)
